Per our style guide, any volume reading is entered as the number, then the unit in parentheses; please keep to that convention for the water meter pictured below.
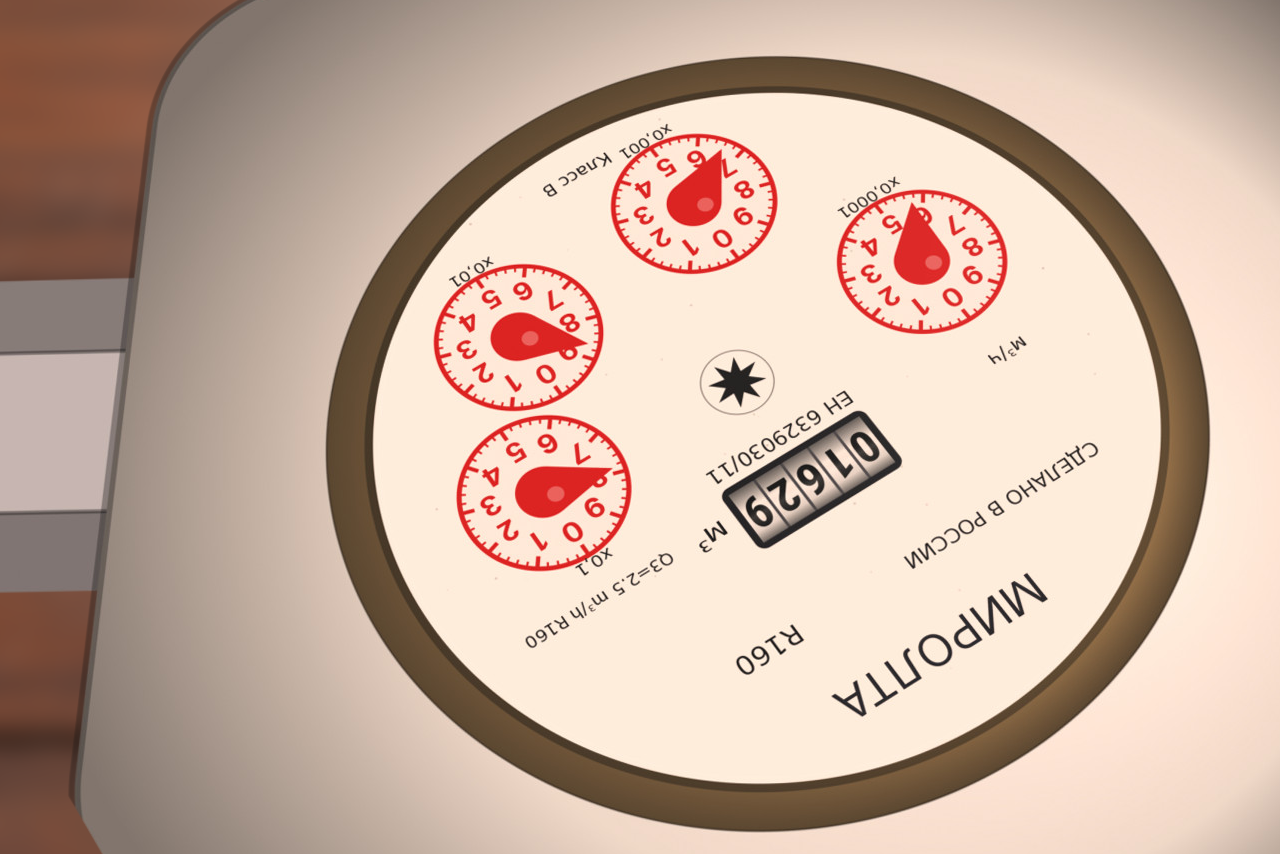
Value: 1629.7865 (m³)
